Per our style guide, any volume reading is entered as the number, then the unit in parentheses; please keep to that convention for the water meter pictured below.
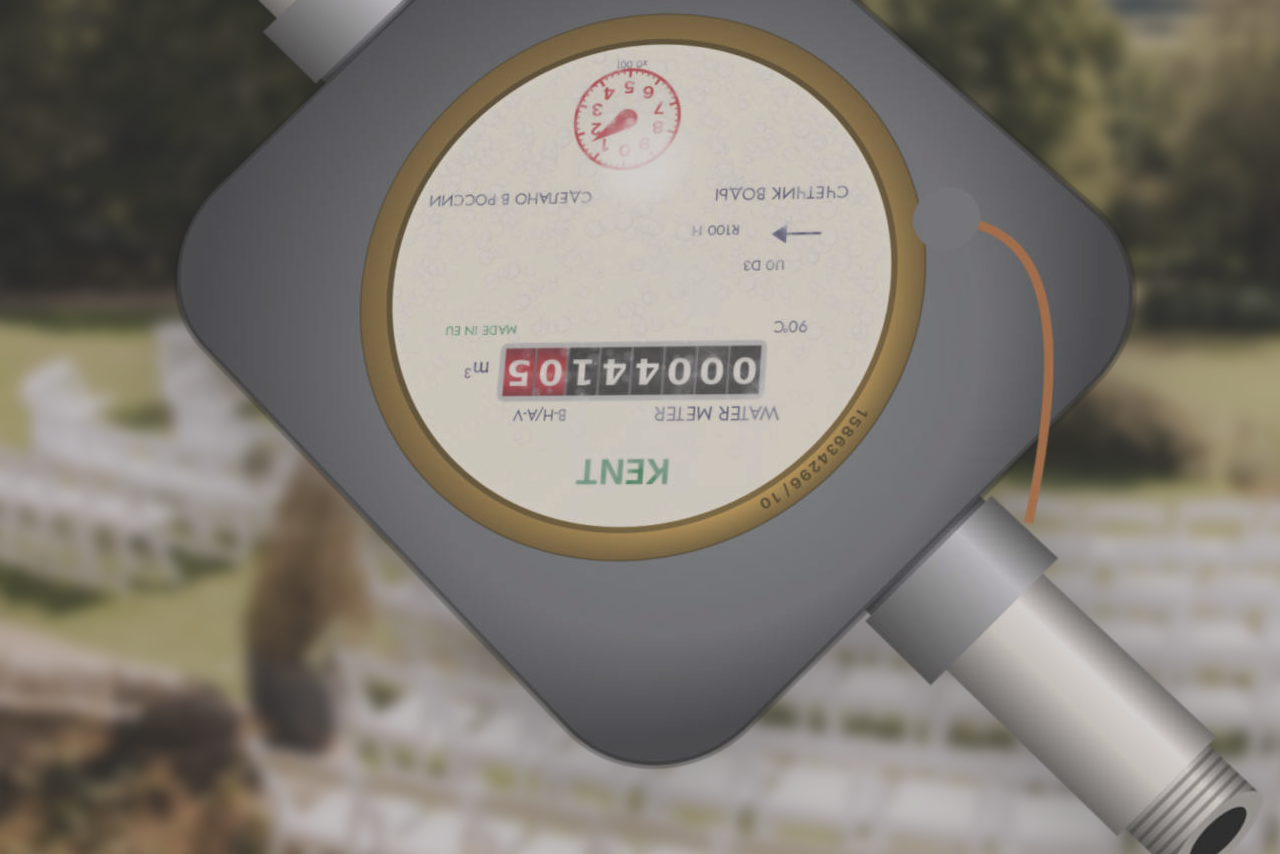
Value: 441.051 (m³)
